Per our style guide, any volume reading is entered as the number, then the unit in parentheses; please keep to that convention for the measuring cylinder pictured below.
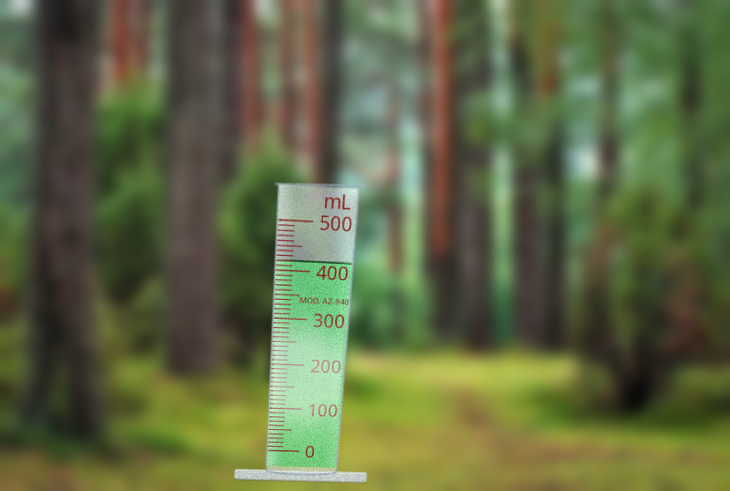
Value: 420 (mL)
